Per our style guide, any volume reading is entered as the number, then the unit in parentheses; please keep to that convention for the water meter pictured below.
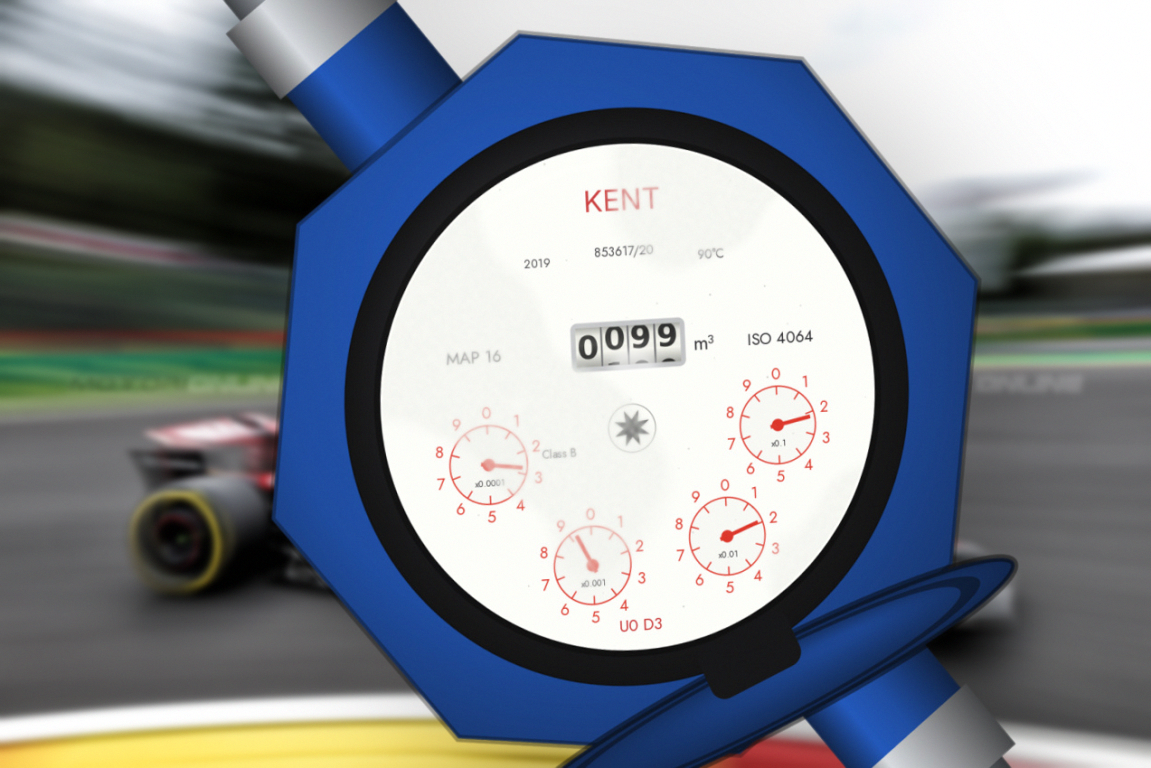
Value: 99.2192 (m³)
